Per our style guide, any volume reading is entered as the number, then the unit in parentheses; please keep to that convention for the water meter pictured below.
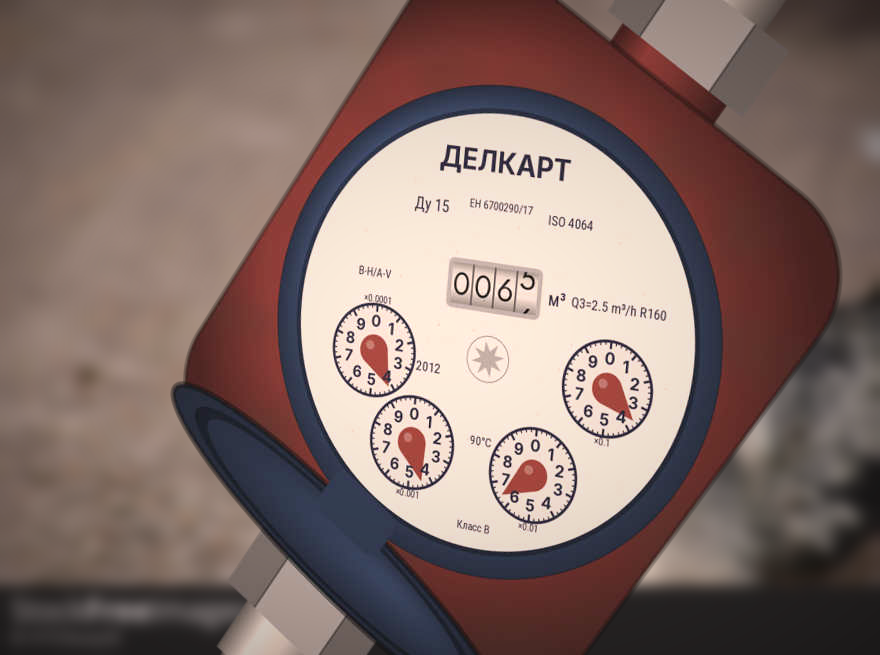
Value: 65.3644 (m³)
